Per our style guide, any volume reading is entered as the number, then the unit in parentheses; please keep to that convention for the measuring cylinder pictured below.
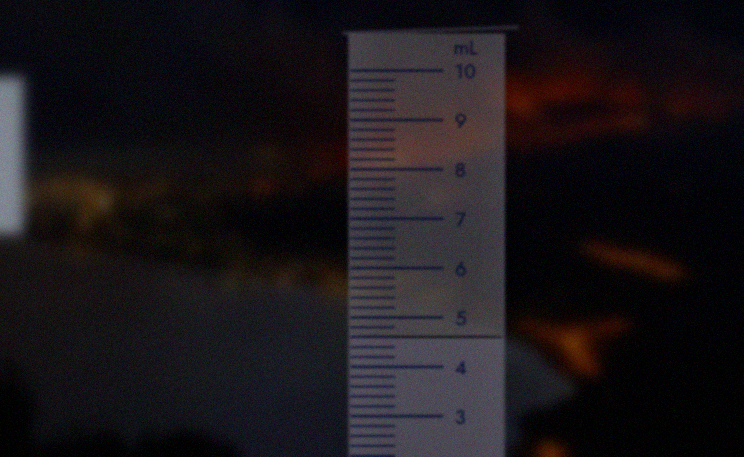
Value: 4.6 (mL)
